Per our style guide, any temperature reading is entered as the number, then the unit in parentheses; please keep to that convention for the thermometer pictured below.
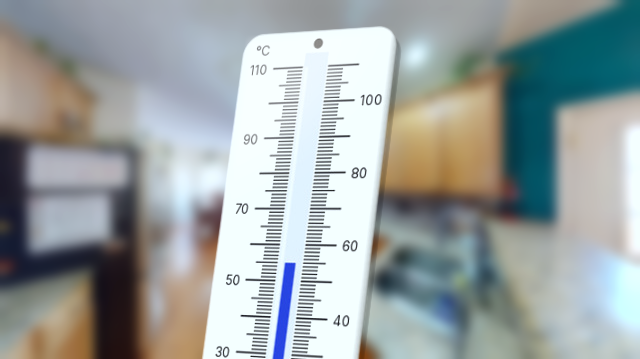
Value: 55 (°C)
